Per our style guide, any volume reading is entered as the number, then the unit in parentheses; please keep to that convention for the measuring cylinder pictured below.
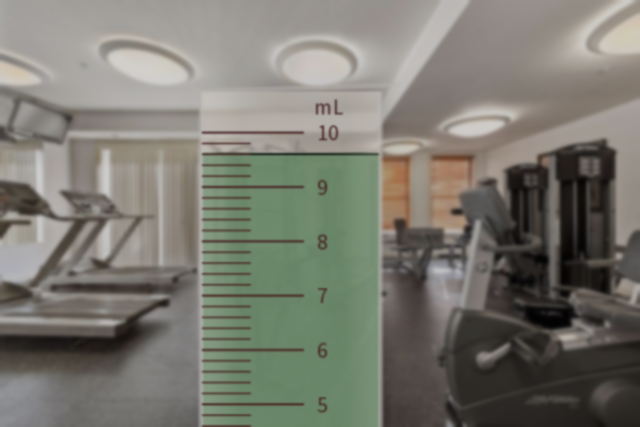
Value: 9.6 (mL)
